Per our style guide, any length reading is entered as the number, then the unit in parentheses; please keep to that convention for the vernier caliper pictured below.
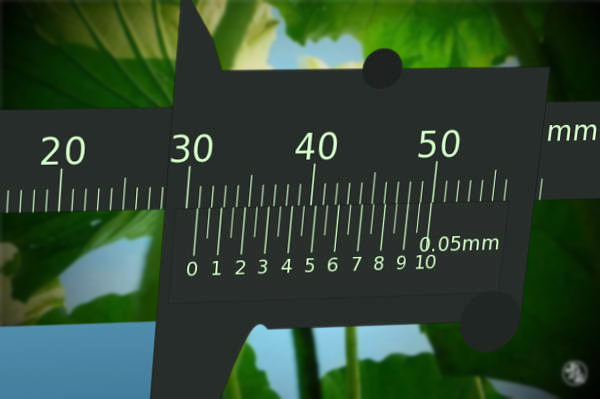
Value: 30.9 (mm)
